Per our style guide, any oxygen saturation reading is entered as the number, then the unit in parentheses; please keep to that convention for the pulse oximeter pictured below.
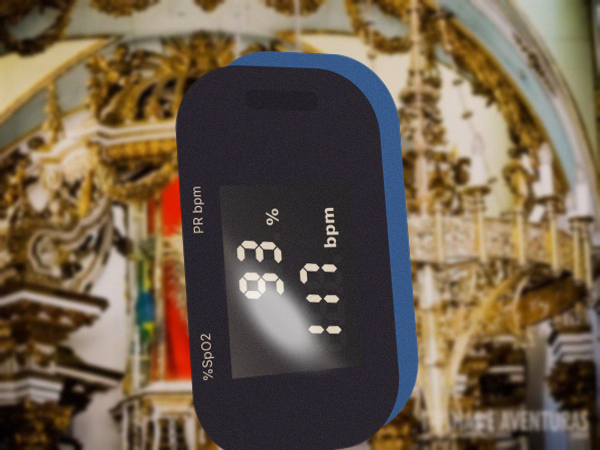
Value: 93 (%)
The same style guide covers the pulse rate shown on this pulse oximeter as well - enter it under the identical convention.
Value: 117 (bpm)
